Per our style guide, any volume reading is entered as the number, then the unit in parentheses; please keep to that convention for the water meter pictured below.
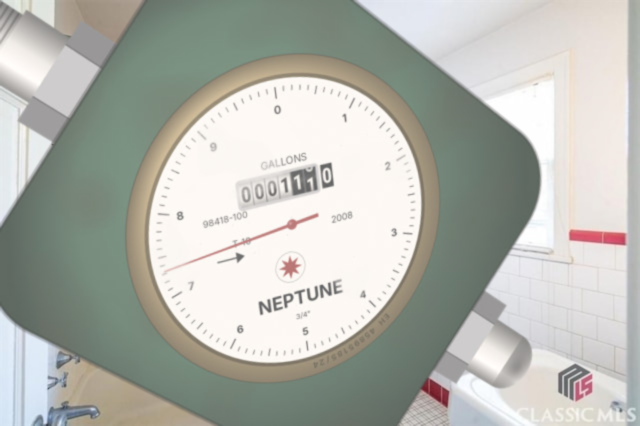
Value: 1107.3 (gal)
